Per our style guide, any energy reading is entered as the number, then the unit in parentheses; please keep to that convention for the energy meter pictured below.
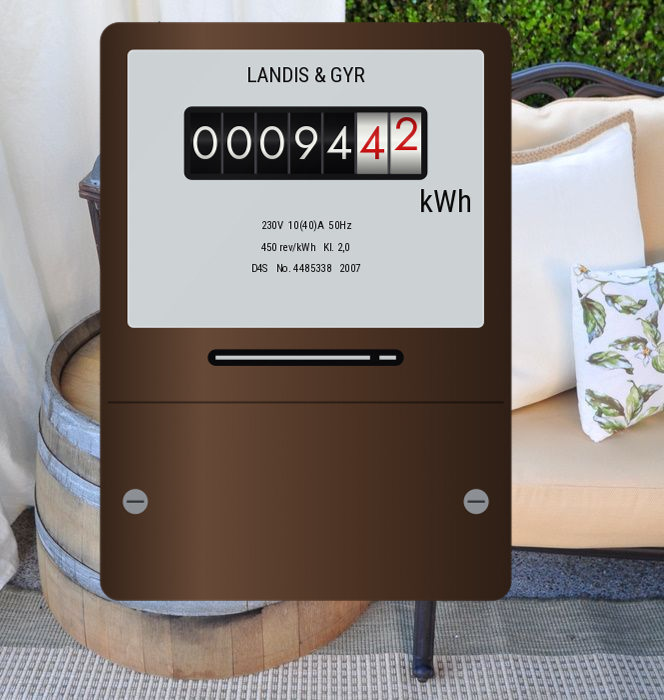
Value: 94.42 (kWh)
